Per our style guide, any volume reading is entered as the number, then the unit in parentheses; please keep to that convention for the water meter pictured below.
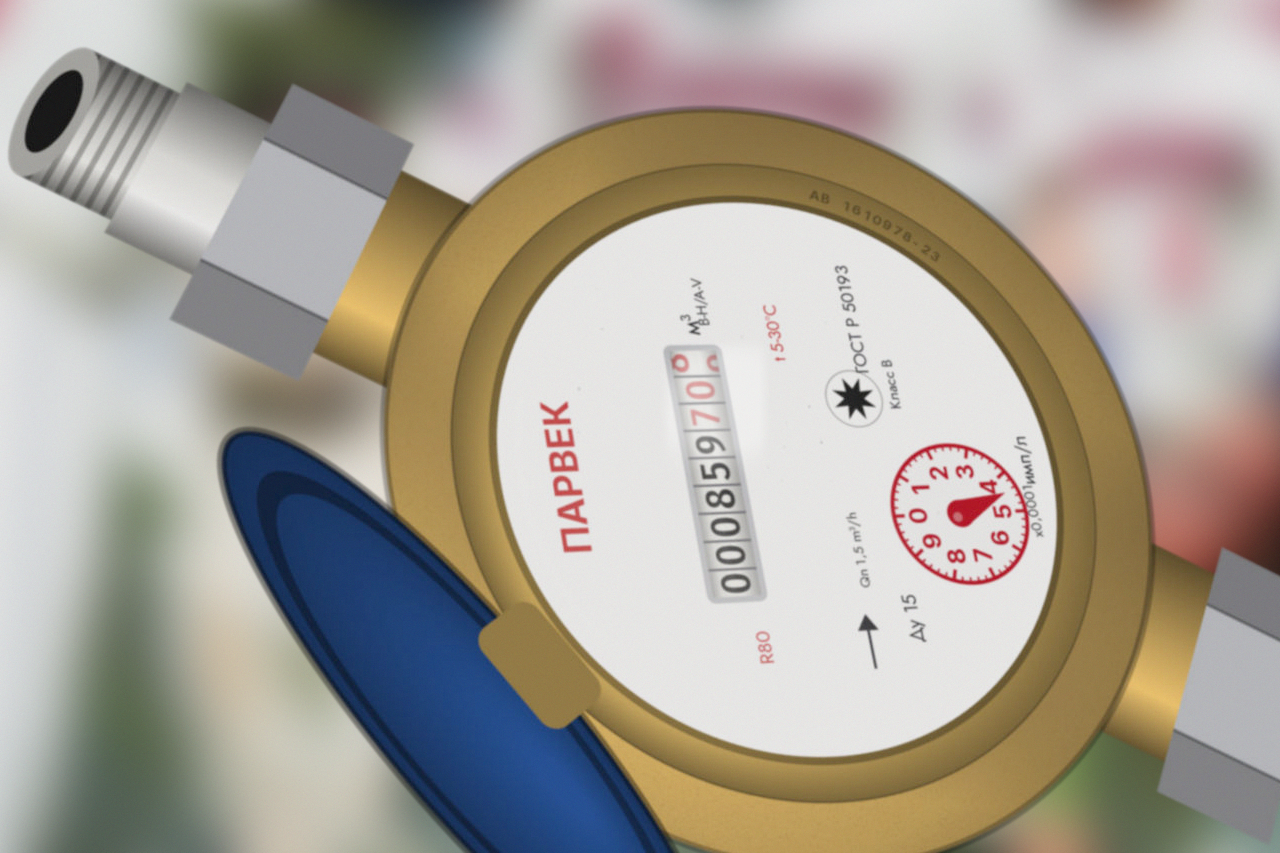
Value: 859.7084 (m³)
